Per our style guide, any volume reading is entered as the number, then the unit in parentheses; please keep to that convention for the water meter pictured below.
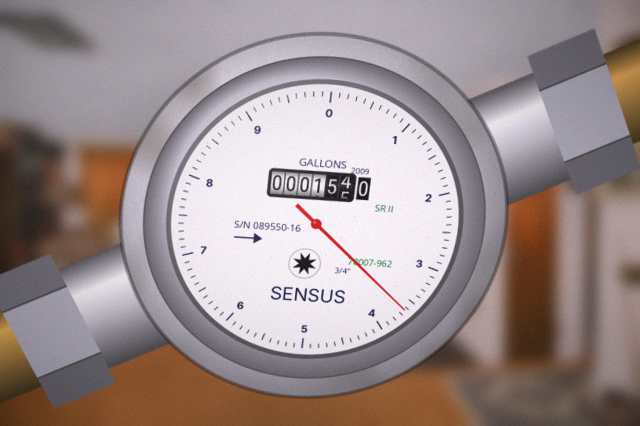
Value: 1543.6 (gal)
